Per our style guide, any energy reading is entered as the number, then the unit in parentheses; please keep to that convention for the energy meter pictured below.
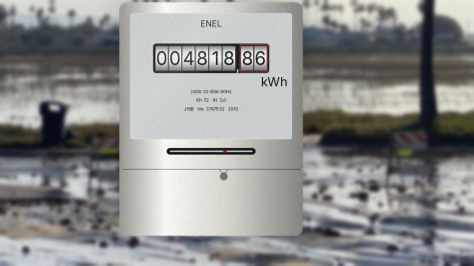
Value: 4818.86 (kWh)
